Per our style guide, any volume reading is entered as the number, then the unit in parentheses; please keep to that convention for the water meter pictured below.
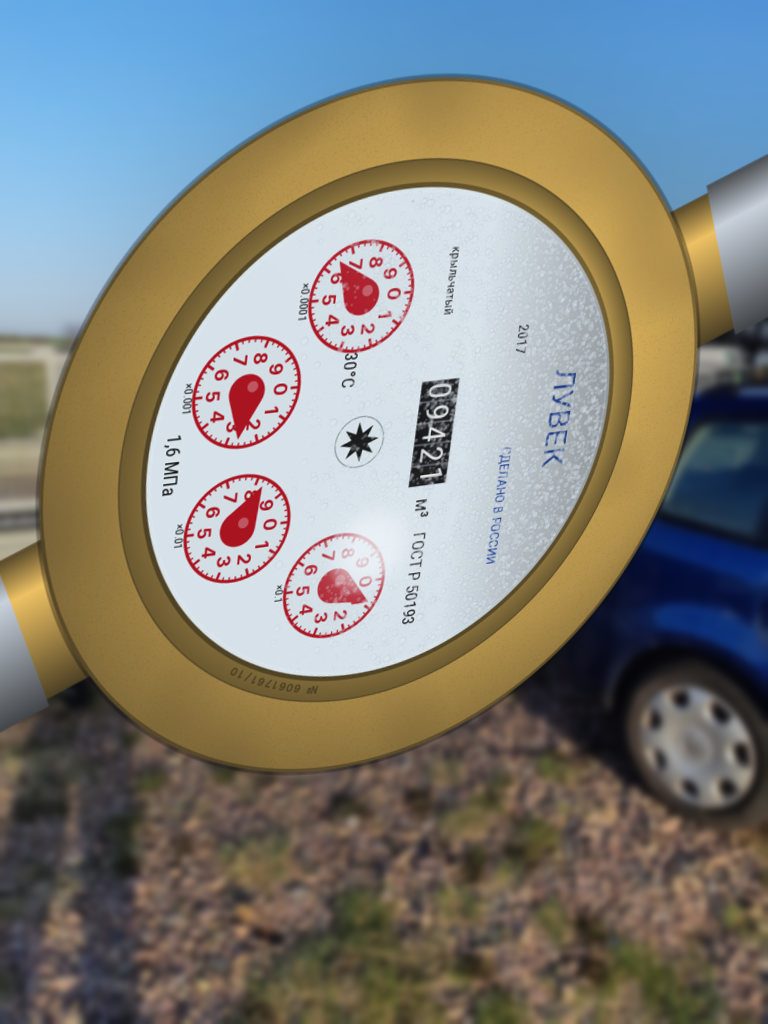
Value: 9421.0826 (m³)
